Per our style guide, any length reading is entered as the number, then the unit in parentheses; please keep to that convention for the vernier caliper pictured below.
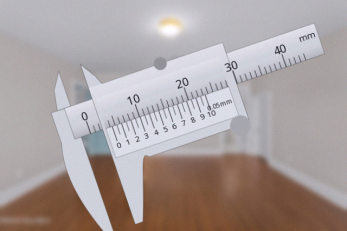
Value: 4.4 (mm)
